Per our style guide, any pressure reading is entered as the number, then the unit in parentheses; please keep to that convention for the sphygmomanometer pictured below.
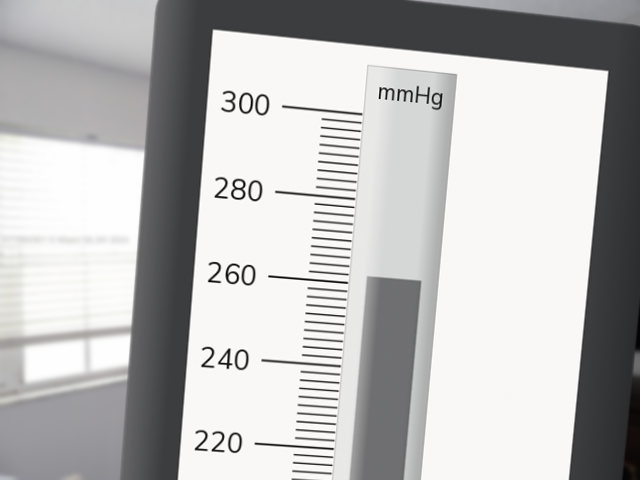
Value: 262 (mmHg)
